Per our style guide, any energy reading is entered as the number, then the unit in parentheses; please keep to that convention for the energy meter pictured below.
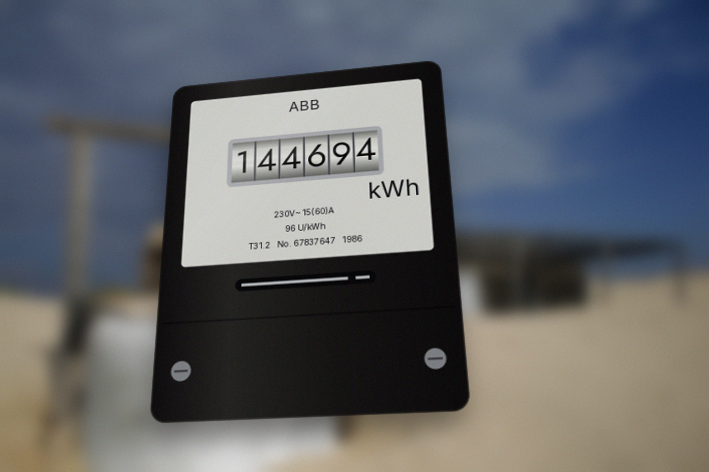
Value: 144694 (kWh)
